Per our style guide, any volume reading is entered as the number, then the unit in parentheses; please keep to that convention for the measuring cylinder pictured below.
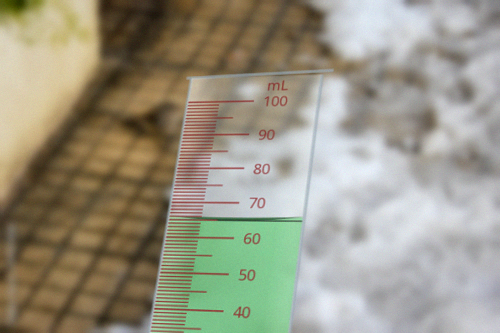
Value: 65 (mL)
